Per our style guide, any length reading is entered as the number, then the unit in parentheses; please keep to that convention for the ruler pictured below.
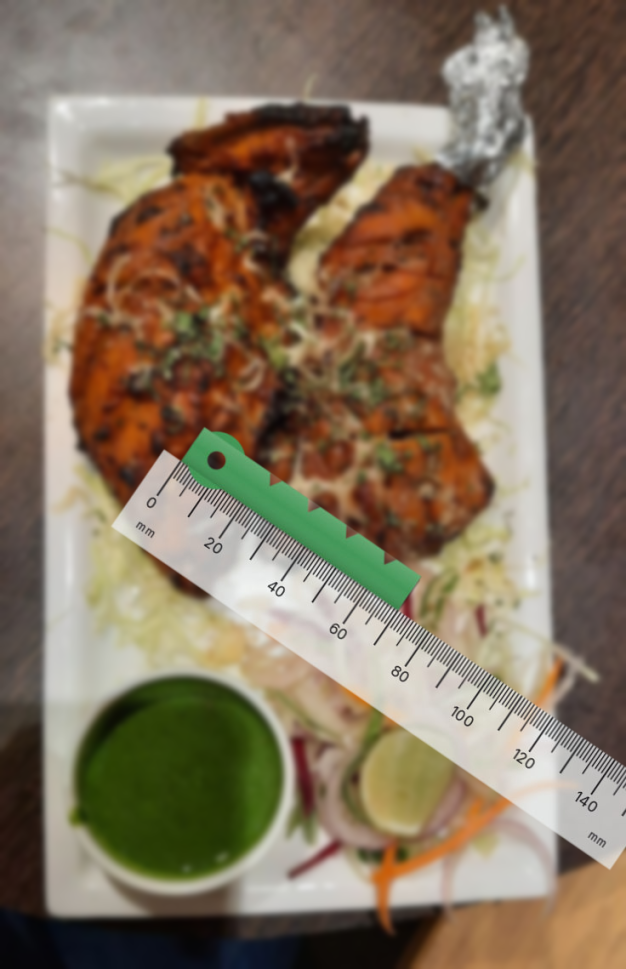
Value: 70 (mm)
